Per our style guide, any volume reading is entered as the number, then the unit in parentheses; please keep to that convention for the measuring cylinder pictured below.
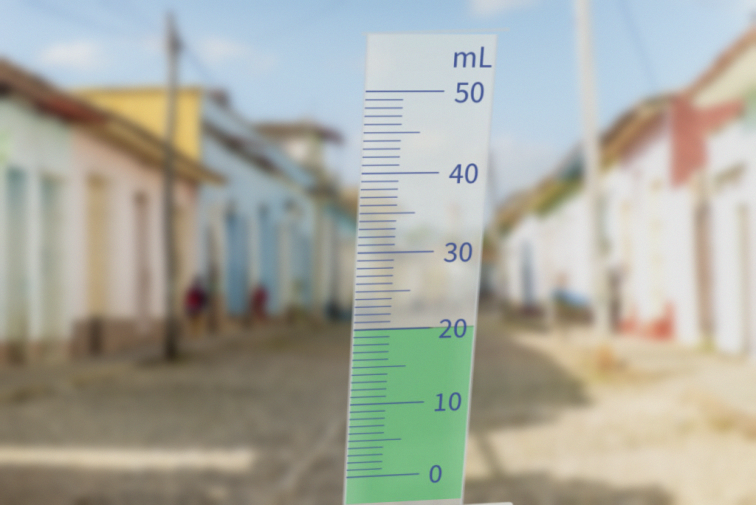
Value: 20 (mL)
